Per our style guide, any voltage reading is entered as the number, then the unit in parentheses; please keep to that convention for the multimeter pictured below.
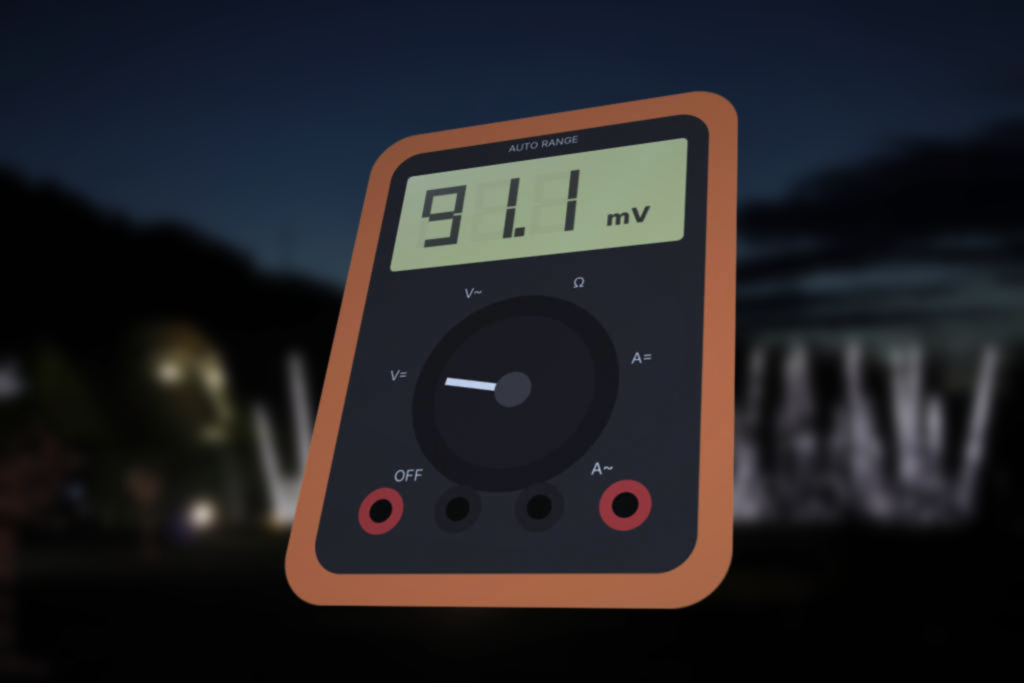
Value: 91.1 (mV)
